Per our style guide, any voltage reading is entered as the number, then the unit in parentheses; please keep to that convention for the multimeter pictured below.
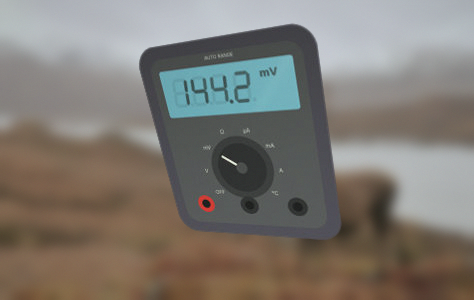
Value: 144.2 (mV)
